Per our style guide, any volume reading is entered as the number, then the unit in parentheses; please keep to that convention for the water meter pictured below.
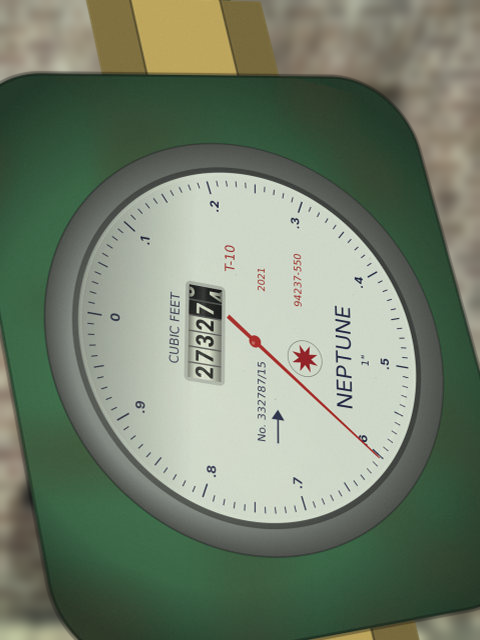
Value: 273273.60 (ft³)
